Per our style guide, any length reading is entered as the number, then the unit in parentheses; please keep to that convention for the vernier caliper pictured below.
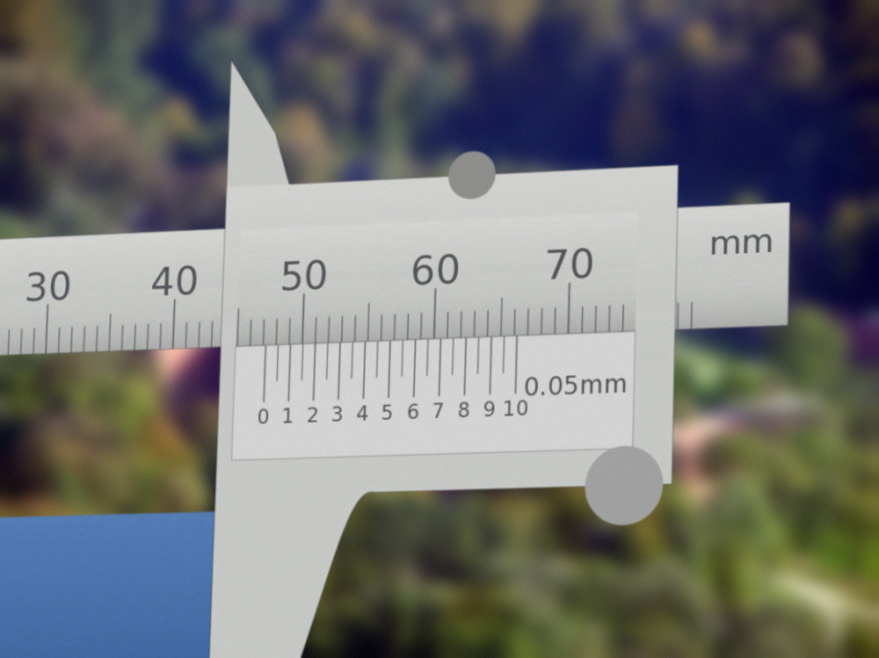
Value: 47.2 (mm)
